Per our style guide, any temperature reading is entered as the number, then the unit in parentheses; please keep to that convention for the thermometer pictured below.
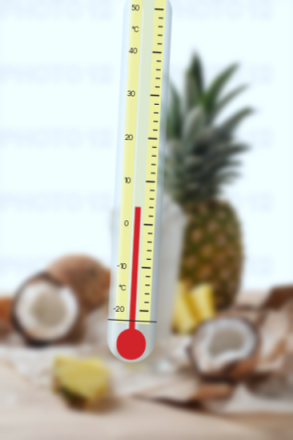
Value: 4 (°C)
